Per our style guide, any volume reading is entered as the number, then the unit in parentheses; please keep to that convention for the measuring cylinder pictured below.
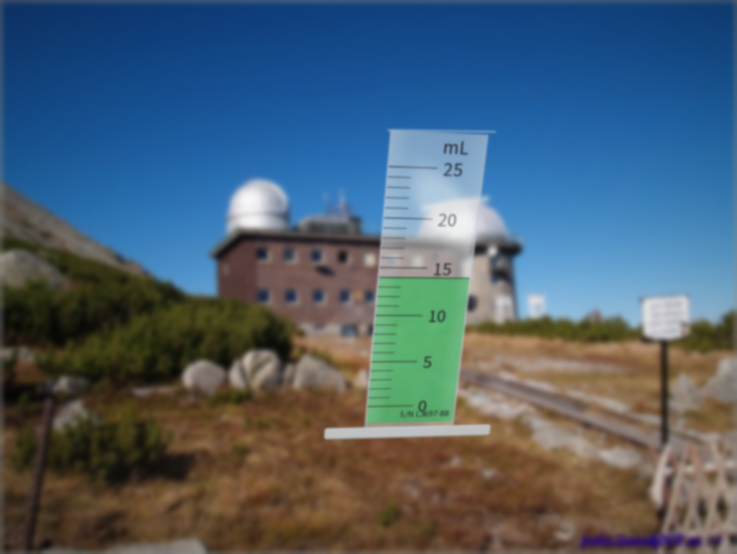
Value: 14 (mL)
